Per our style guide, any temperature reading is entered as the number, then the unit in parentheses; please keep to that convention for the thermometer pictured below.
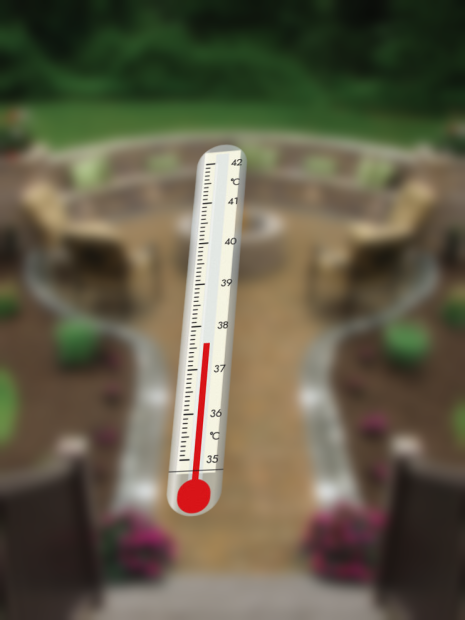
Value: 37.6 (°C)
